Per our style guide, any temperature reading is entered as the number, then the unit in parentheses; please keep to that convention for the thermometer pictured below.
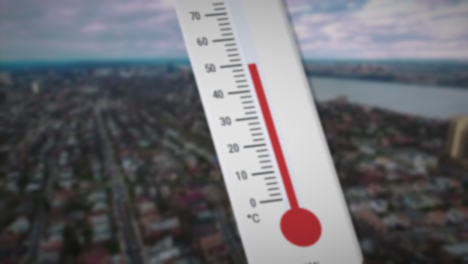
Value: 50 (°C)
